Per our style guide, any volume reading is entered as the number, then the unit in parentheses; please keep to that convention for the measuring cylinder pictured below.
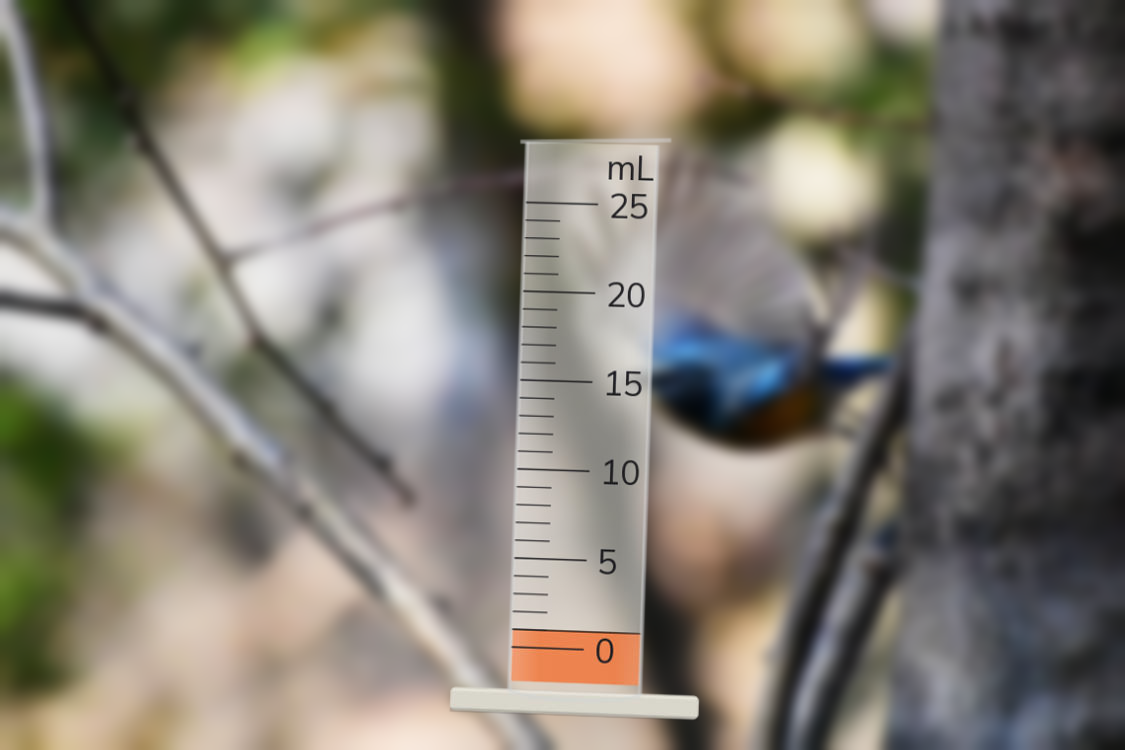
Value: 1 (mL)
